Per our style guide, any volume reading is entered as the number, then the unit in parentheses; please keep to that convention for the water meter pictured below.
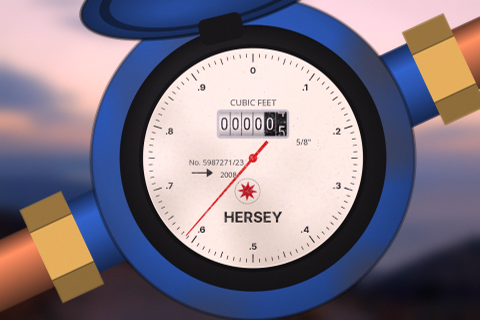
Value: 4.61 (ft³)
